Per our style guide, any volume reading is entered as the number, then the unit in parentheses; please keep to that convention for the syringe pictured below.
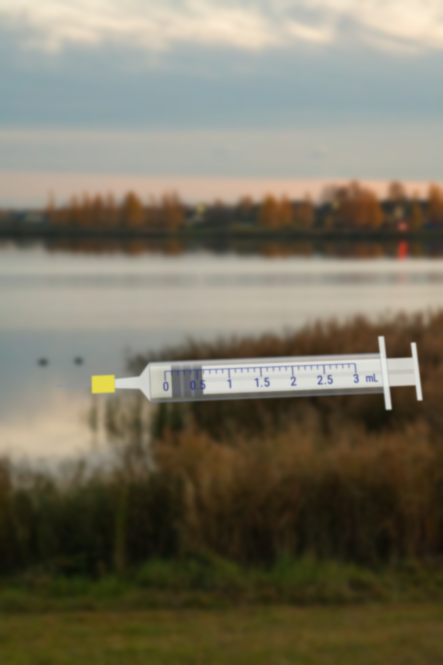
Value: 0.1 (mL)
